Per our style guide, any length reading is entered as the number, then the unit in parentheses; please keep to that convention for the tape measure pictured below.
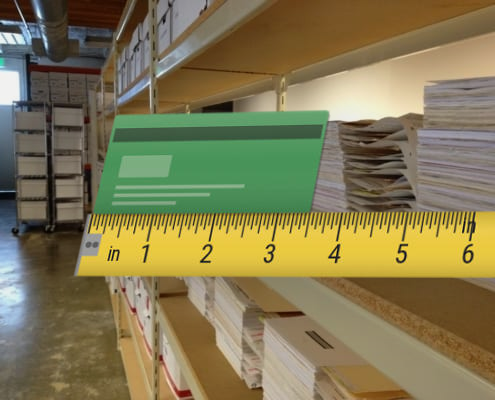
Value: 3.5 (in)
